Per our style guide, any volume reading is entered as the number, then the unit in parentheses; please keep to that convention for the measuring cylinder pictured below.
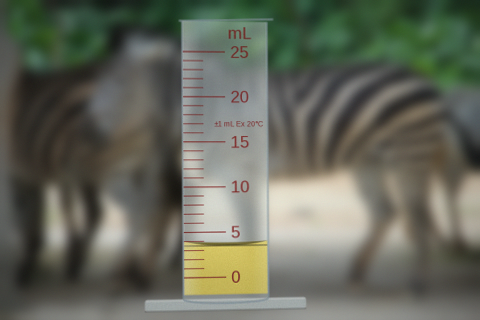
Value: 3.5 (mL)
